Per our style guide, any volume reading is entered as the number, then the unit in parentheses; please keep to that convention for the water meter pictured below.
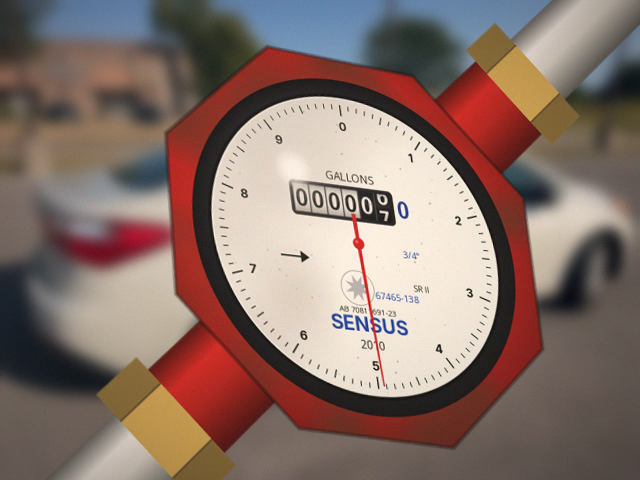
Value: 64.9 (gal)
